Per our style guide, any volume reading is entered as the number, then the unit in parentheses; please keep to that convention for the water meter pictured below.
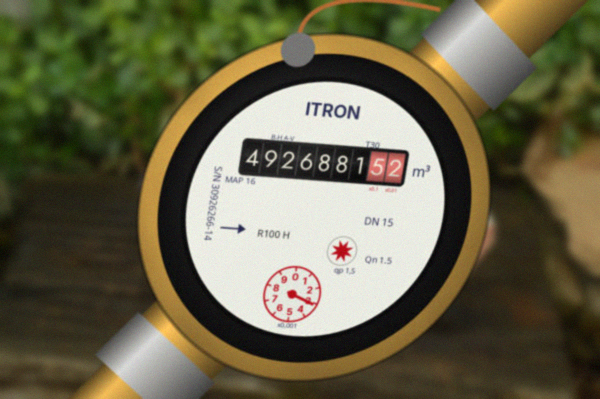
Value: 4926881.523 (m³)
